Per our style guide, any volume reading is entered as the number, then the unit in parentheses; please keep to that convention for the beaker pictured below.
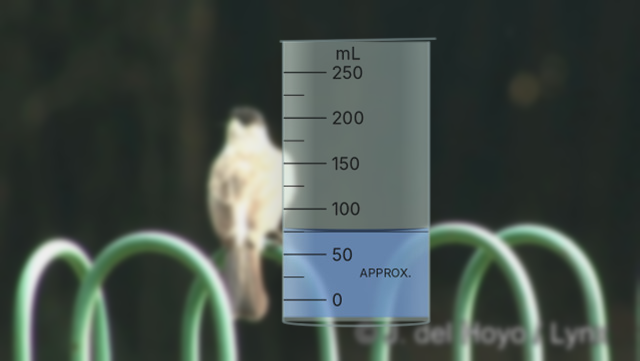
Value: 75 (mL)
